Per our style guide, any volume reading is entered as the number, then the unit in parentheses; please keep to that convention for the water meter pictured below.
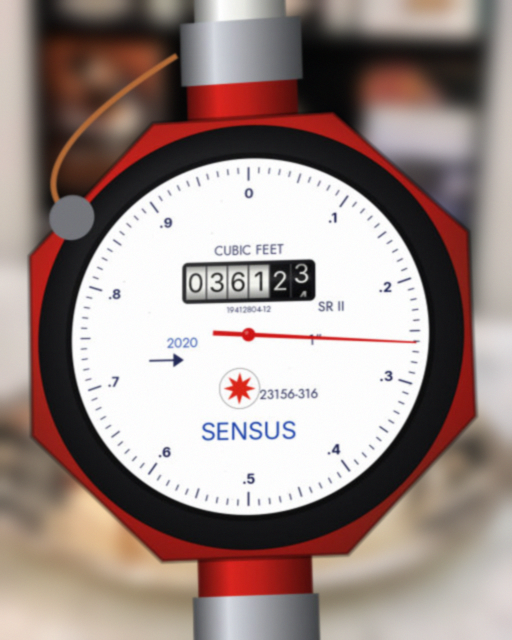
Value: 36123.26 (ft³)
